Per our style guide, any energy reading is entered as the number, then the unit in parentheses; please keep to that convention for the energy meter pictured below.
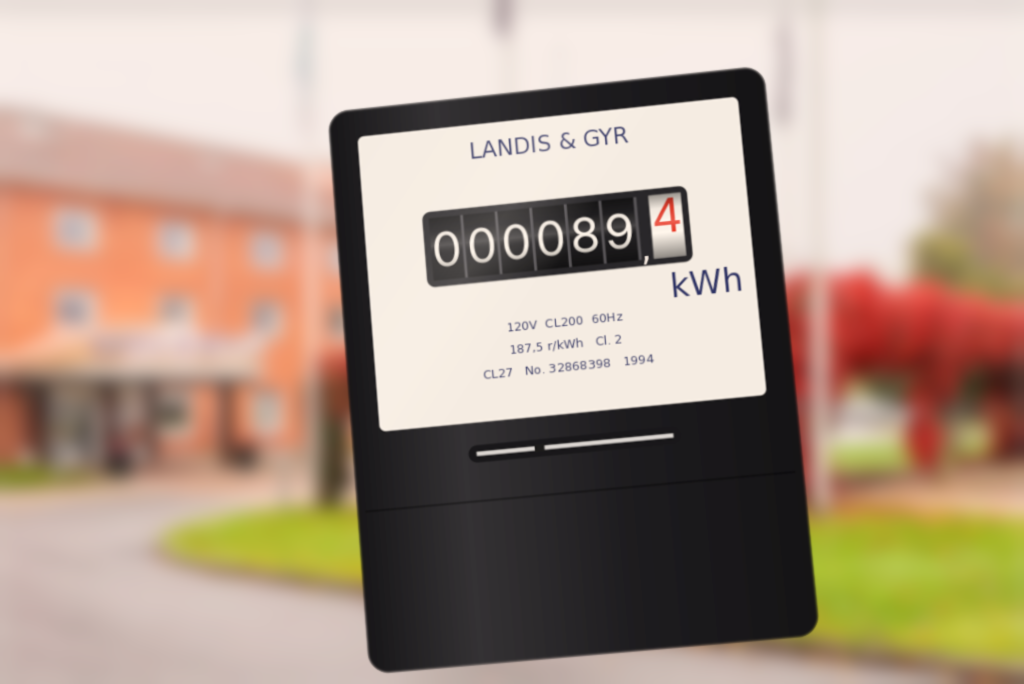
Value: 89.4 (kWh)
